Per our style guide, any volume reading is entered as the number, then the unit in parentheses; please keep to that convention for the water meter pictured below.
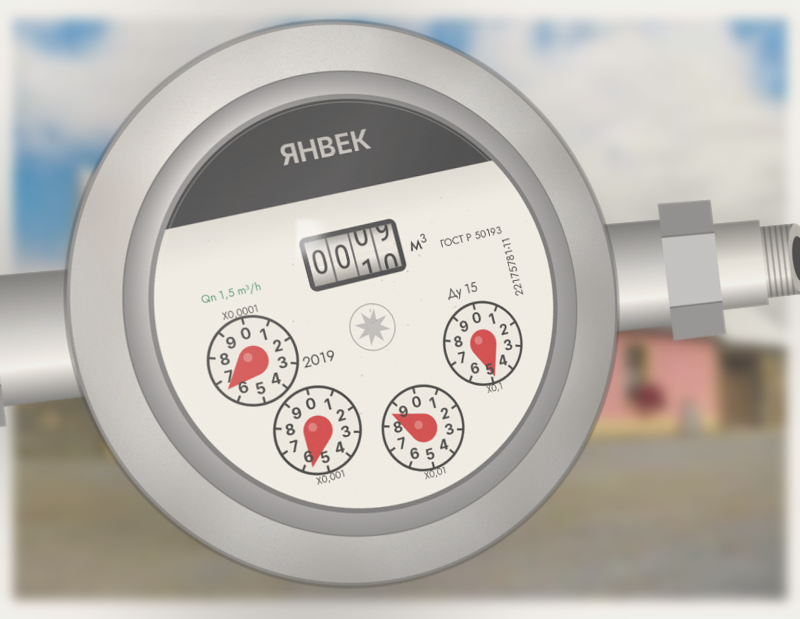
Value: 9.4856 (m³)
